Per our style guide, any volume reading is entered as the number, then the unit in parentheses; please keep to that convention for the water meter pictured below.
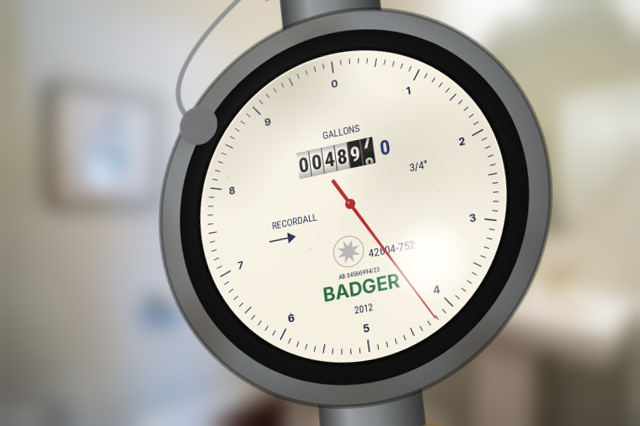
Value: 48974.2 (gal)
